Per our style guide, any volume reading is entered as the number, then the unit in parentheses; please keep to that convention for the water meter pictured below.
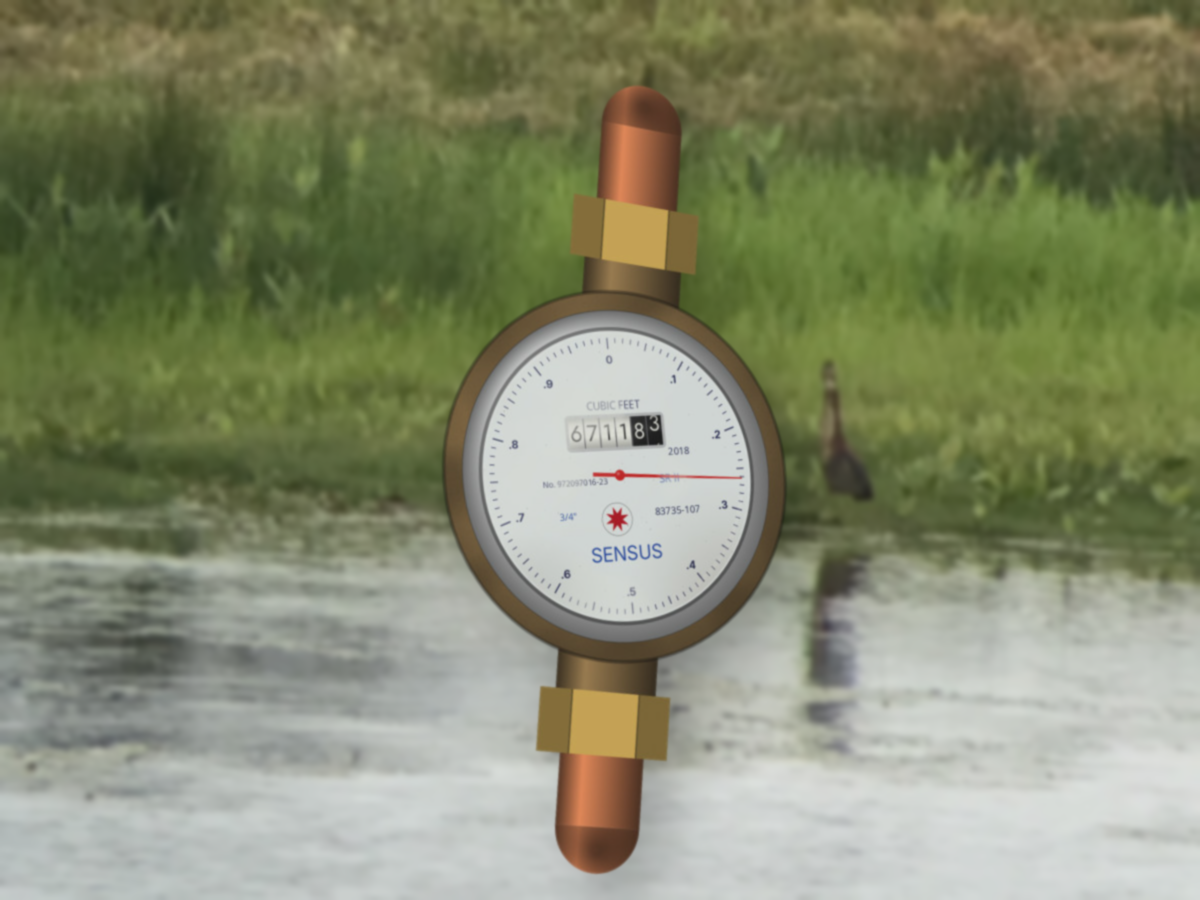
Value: 671183.26 (ft³)
